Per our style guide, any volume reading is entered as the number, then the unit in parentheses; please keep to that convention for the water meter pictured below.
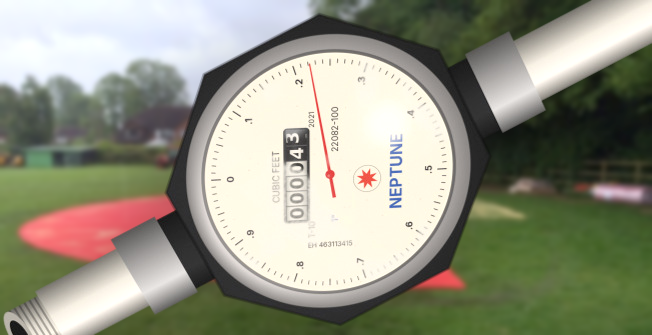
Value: 43.22 (ft³)
